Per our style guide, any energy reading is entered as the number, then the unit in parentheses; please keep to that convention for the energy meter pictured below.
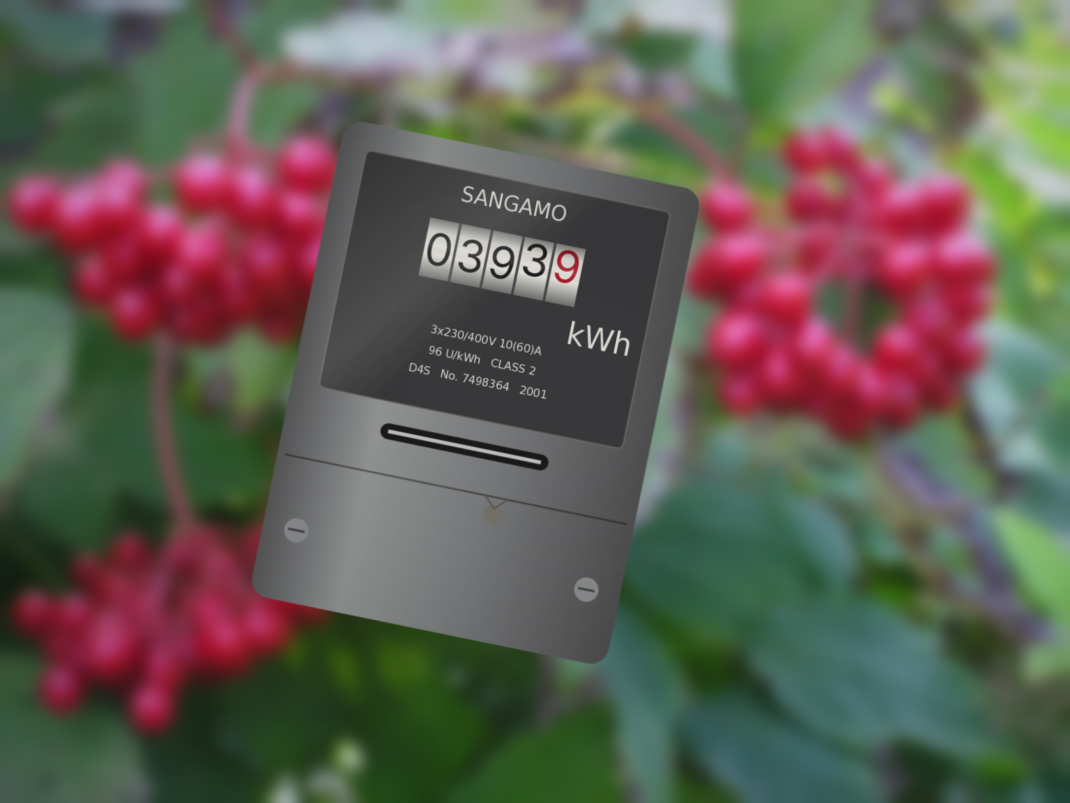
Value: 393.9 (kWh)
